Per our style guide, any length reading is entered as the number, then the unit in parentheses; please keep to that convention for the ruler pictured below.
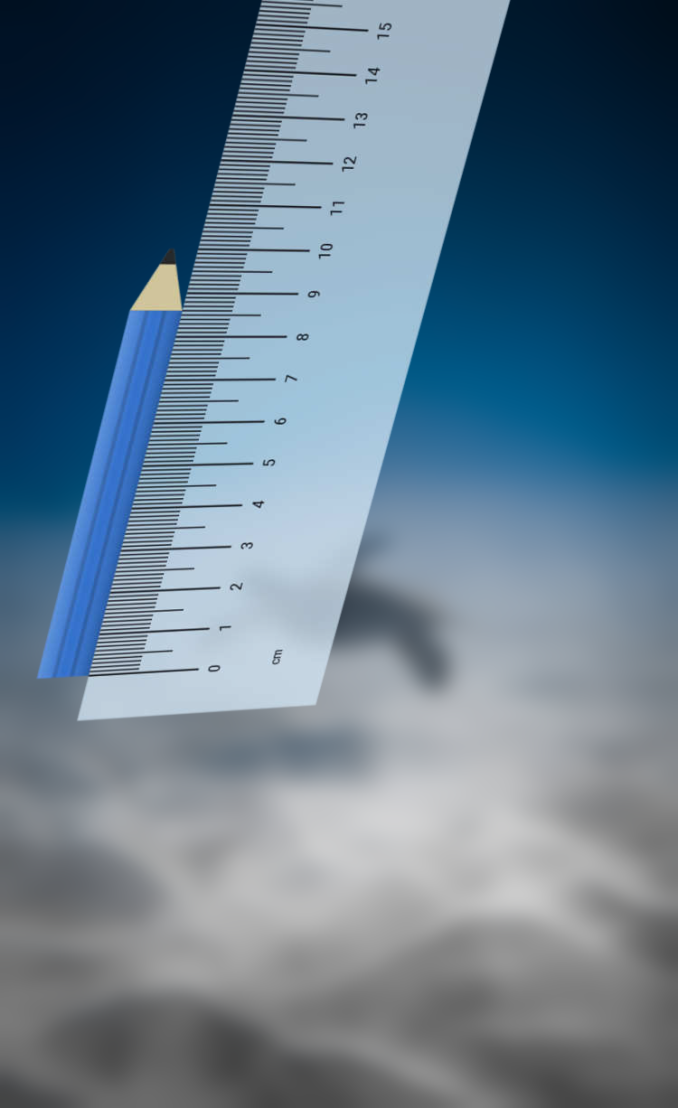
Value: 10 (cm)
